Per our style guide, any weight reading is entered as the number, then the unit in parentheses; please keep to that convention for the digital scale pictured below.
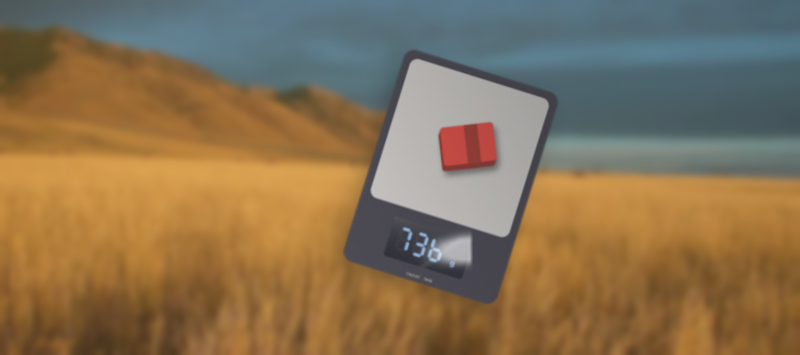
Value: 736 (g)
